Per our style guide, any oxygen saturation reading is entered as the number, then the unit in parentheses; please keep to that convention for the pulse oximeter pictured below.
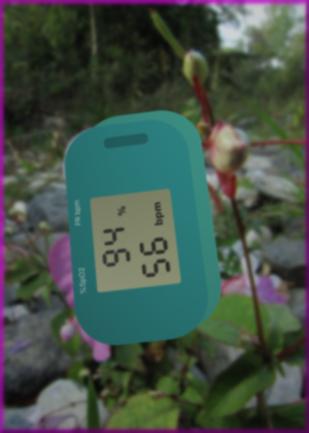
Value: 94 (%)
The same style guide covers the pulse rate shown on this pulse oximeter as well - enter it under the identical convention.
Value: 56 (bpm)
